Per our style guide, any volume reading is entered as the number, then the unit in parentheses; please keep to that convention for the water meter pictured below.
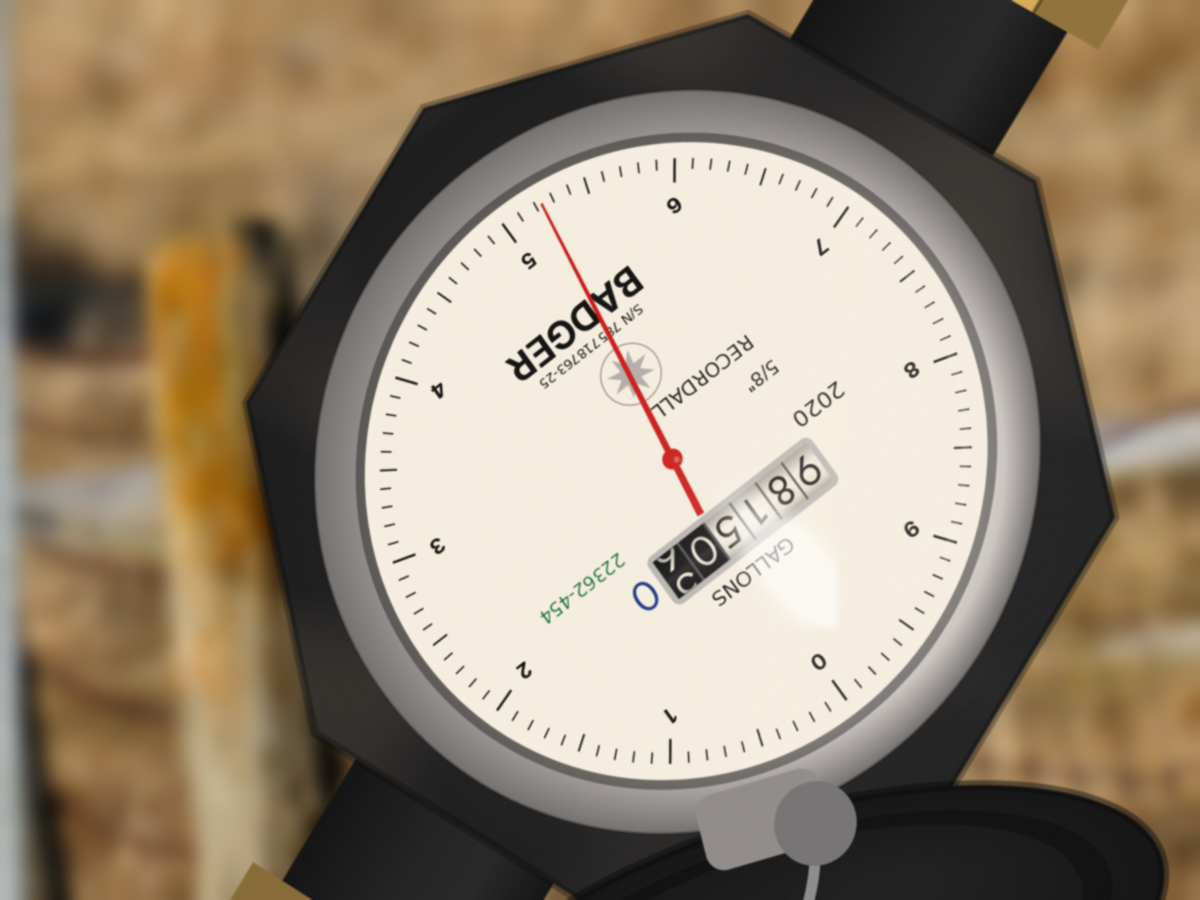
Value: 9815055.2 (gal)
